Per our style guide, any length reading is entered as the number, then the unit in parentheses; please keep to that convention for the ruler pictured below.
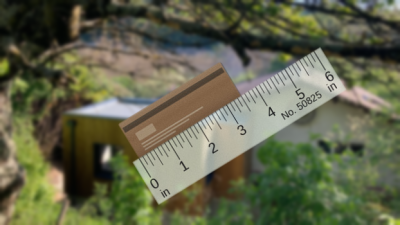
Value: 3.5 (in)
